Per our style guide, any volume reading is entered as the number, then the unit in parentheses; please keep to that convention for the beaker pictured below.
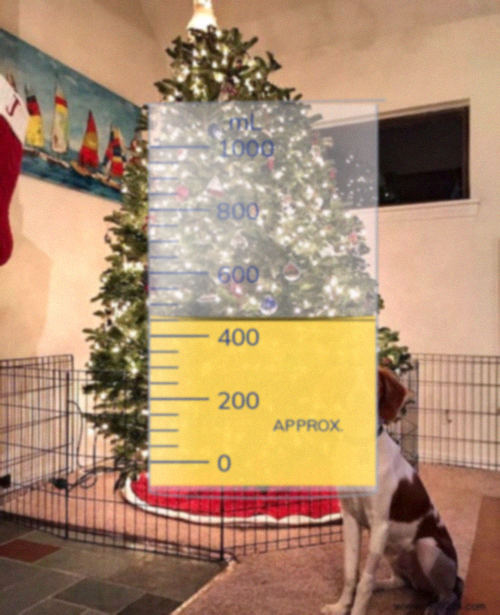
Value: 450 (mL)
